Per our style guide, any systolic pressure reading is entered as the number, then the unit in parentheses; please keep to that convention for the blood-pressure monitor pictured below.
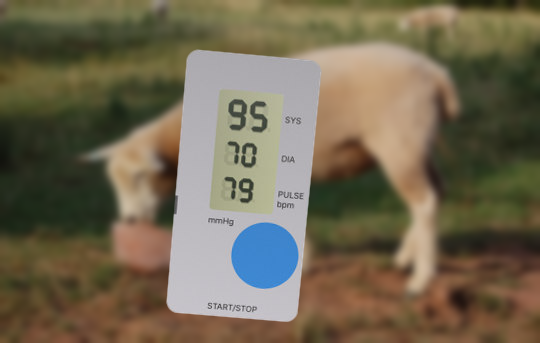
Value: 95 (mmHg)
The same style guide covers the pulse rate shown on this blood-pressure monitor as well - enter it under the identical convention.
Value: 79 (bpm)
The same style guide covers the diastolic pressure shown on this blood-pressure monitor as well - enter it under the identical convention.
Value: 70 (mmHg)
